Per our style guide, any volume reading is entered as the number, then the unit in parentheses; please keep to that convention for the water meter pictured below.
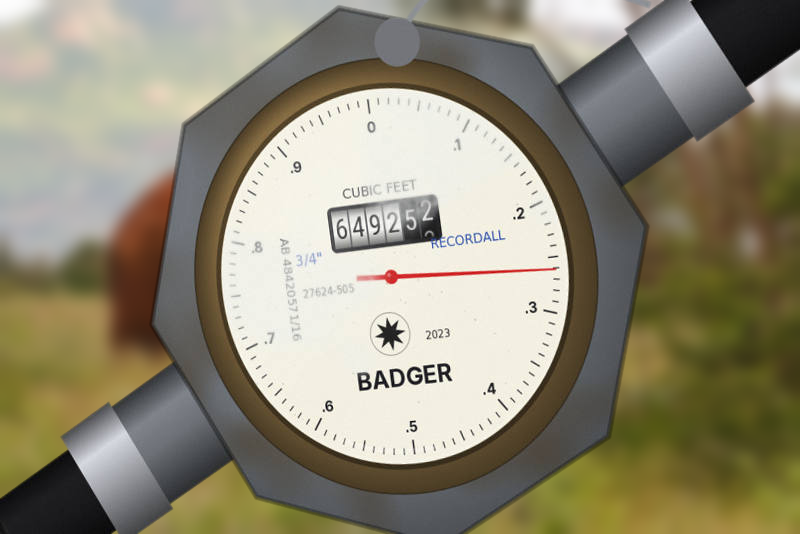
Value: 649252.26 (ft³)
